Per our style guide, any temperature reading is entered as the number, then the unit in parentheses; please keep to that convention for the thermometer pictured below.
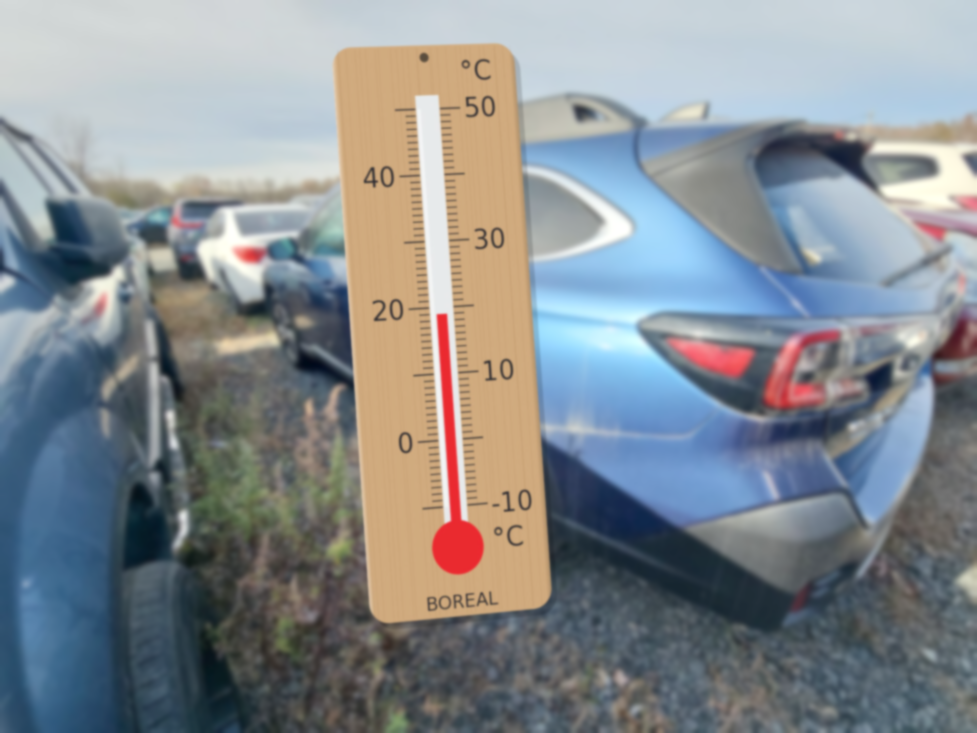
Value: 19 (°C)
